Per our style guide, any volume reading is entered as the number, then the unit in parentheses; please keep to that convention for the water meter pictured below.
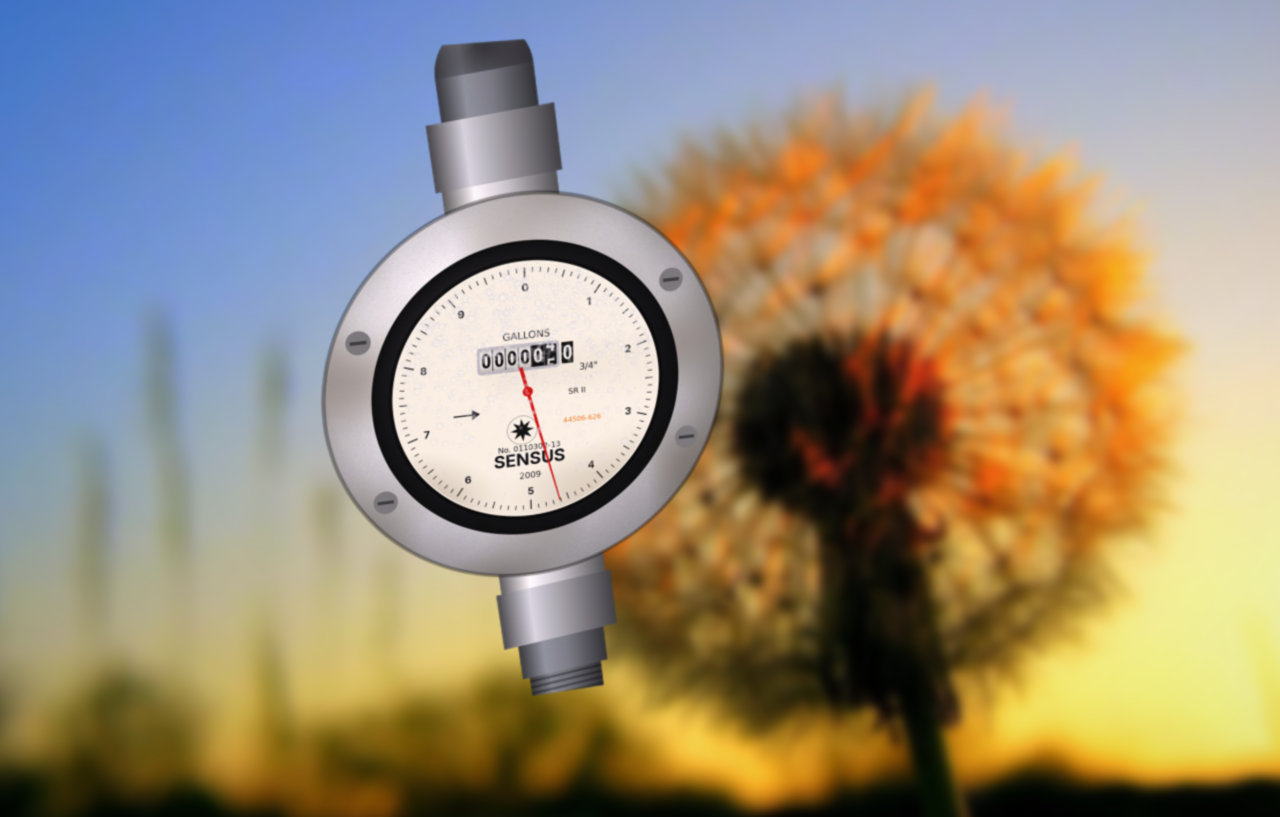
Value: 44.6 (gal)
